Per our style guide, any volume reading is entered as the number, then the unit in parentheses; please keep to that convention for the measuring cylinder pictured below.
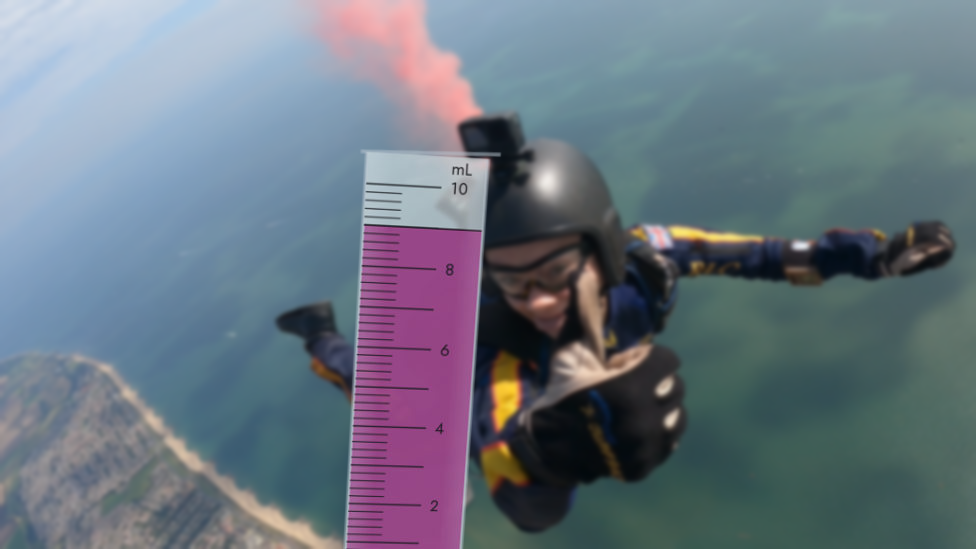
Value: 9 (mL)
